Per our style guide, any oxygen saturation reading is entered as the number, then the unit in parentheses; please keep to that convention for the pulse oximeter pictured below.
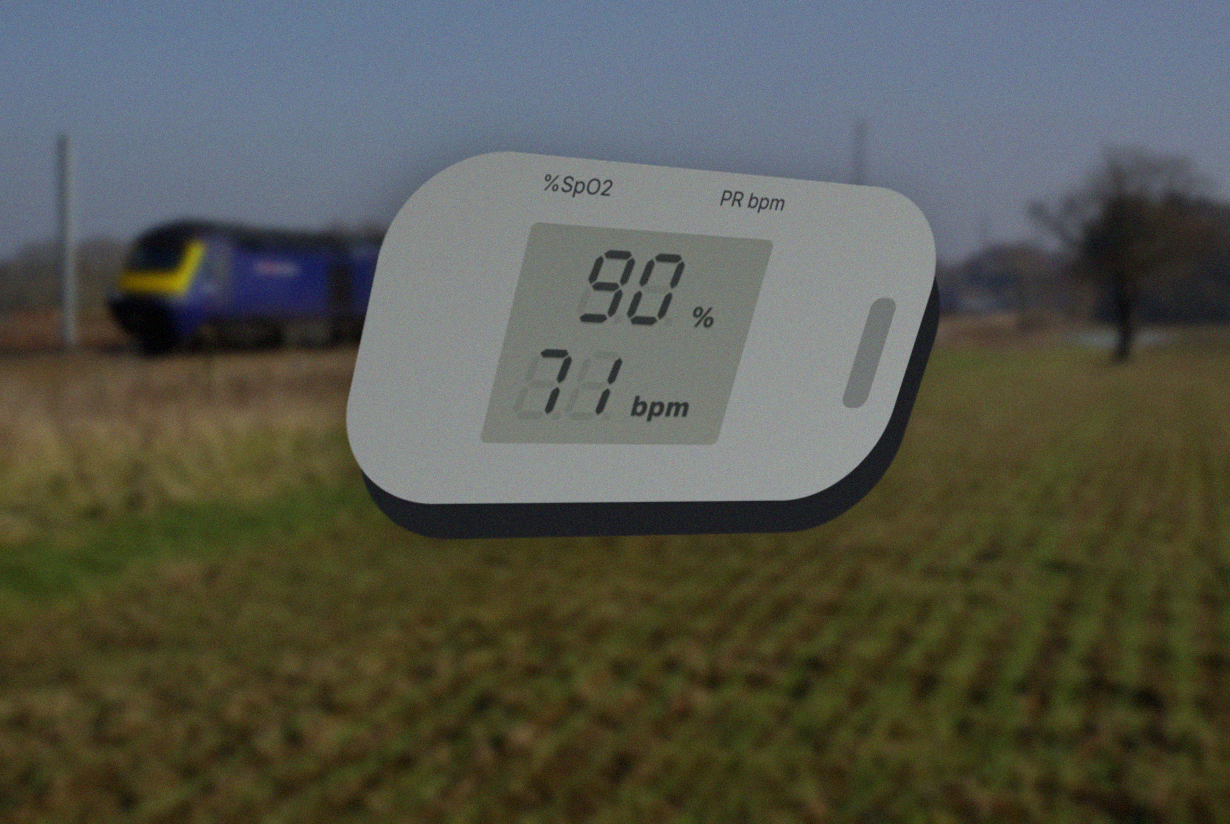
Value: 90 (%)
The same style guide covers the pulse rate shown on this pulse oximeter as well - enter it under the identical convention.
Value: 71 (bpm)
